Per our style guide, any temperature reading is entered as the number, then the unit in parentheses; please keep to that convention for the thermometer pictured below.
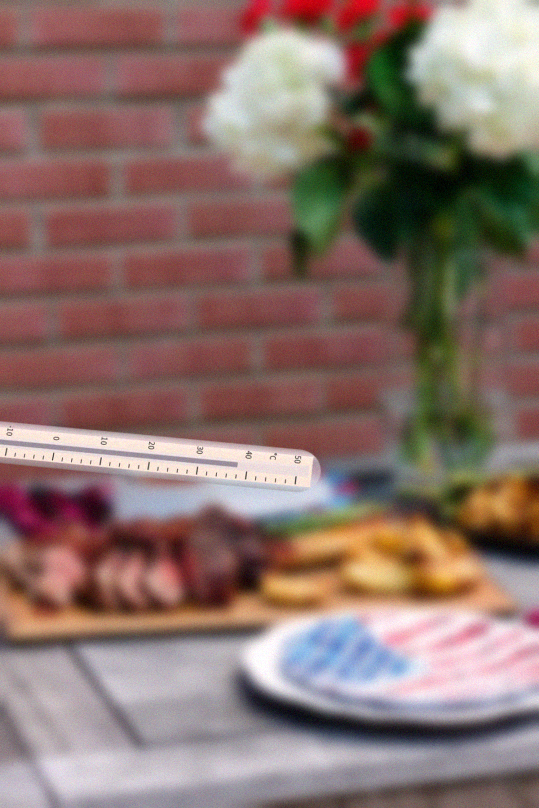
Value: 38 (°C)
